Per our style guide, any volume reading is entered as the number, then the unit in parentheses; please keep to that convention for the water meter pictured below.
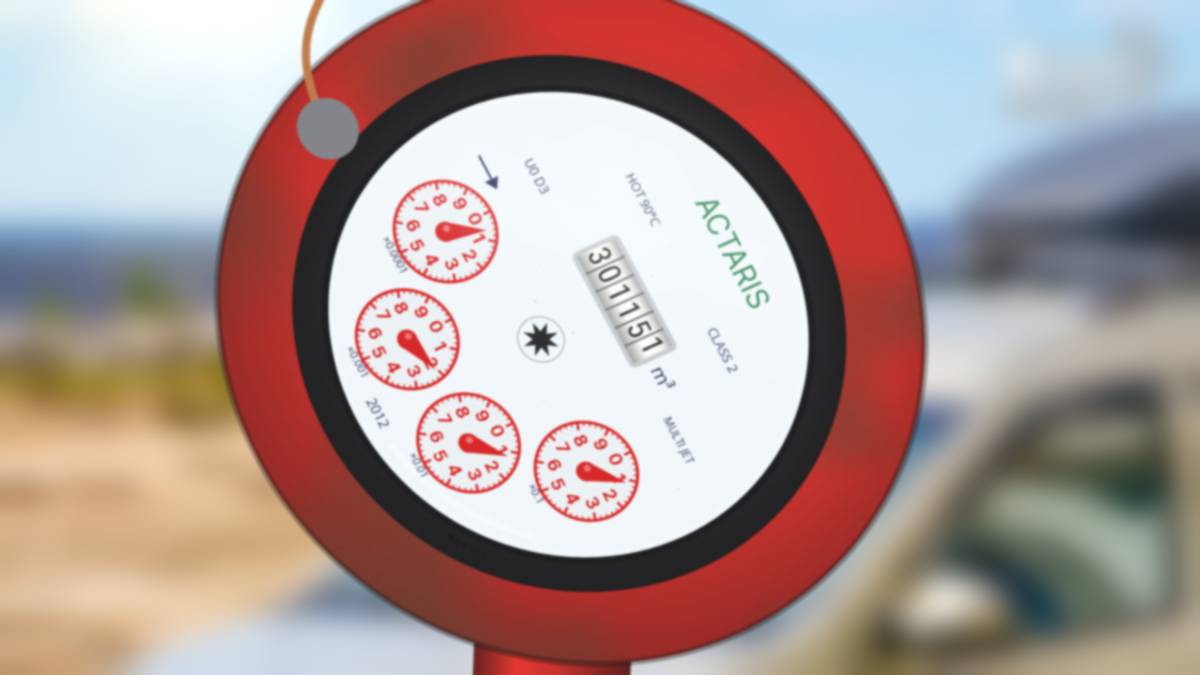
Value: 301151.1120 (m³)
